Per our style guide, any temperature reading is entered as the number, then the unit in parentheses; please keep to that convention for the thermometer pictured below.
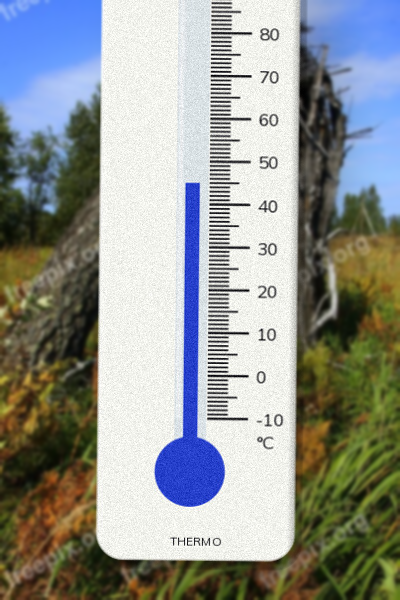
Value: 45 (°C)
